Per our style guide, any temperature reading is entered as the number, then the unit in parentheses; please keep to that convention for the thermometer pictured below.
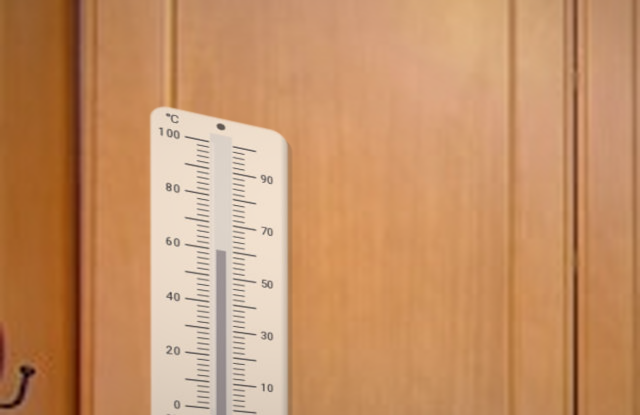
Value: 60 (°C)
